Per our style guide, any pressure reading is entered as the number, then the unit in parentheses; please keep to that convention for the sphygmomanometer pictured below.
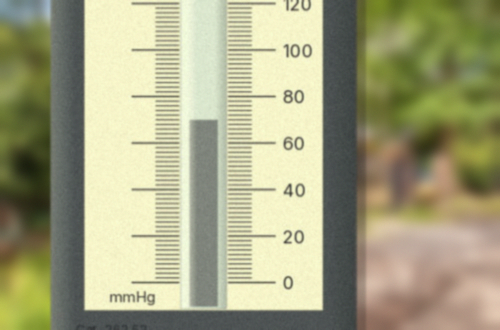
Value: 70 (mmHg)
